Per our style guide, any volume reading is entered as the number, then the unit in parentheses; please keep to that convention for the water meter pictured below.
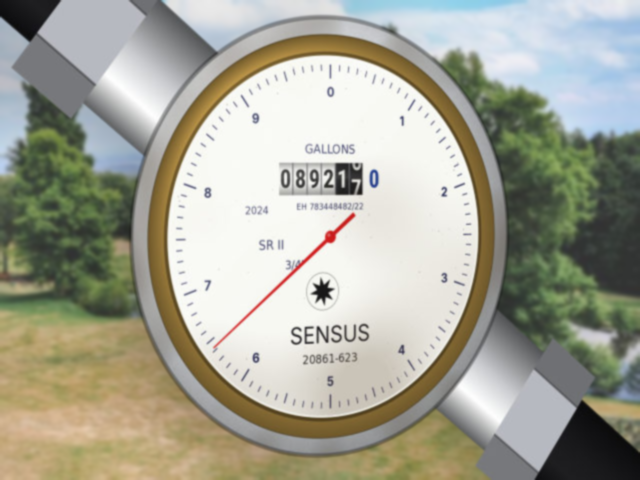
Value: 892166.4 (gal)
